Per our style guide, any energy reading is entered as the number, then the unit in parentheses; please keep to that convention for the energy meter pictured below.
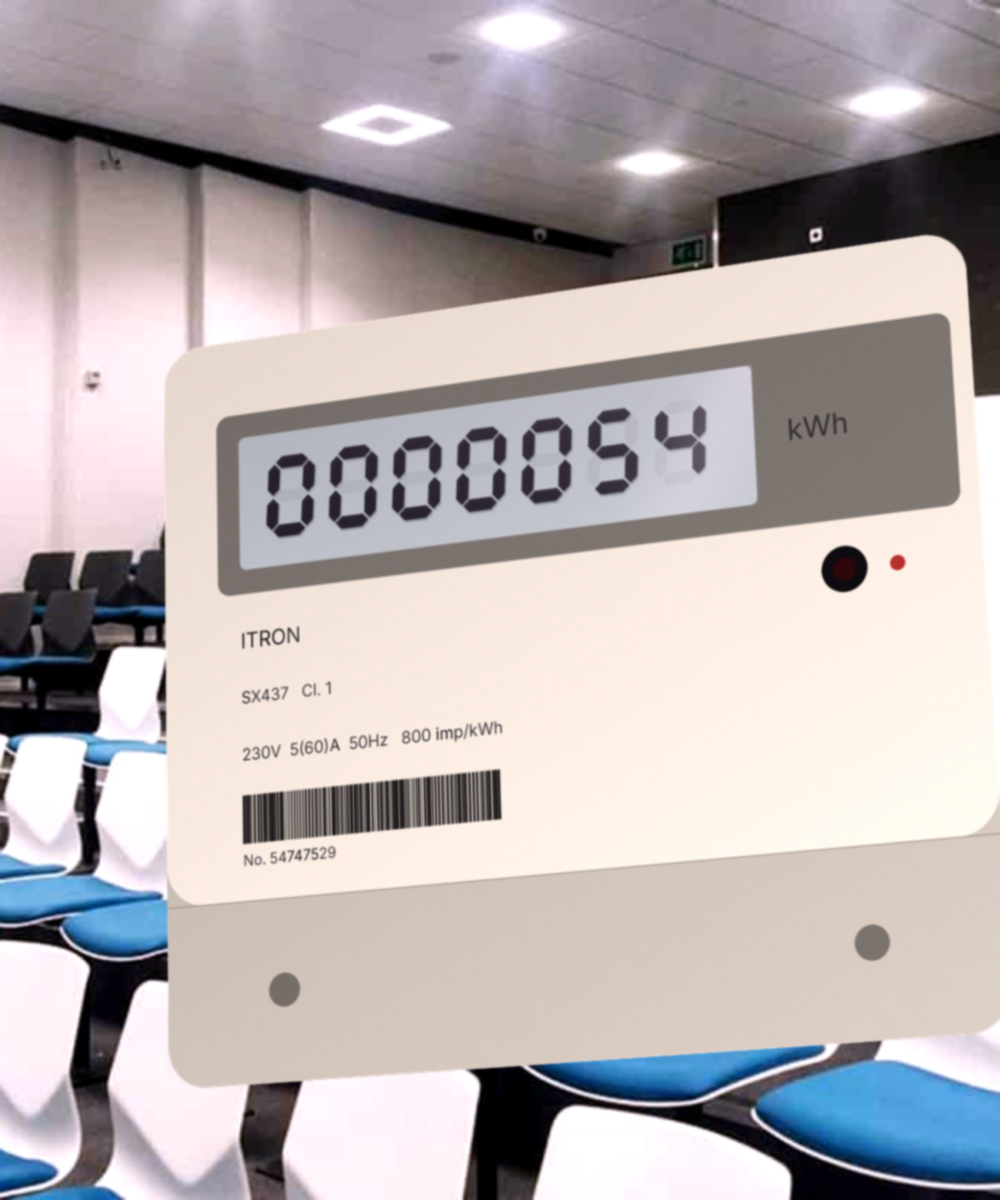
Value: 54 (kWh)
